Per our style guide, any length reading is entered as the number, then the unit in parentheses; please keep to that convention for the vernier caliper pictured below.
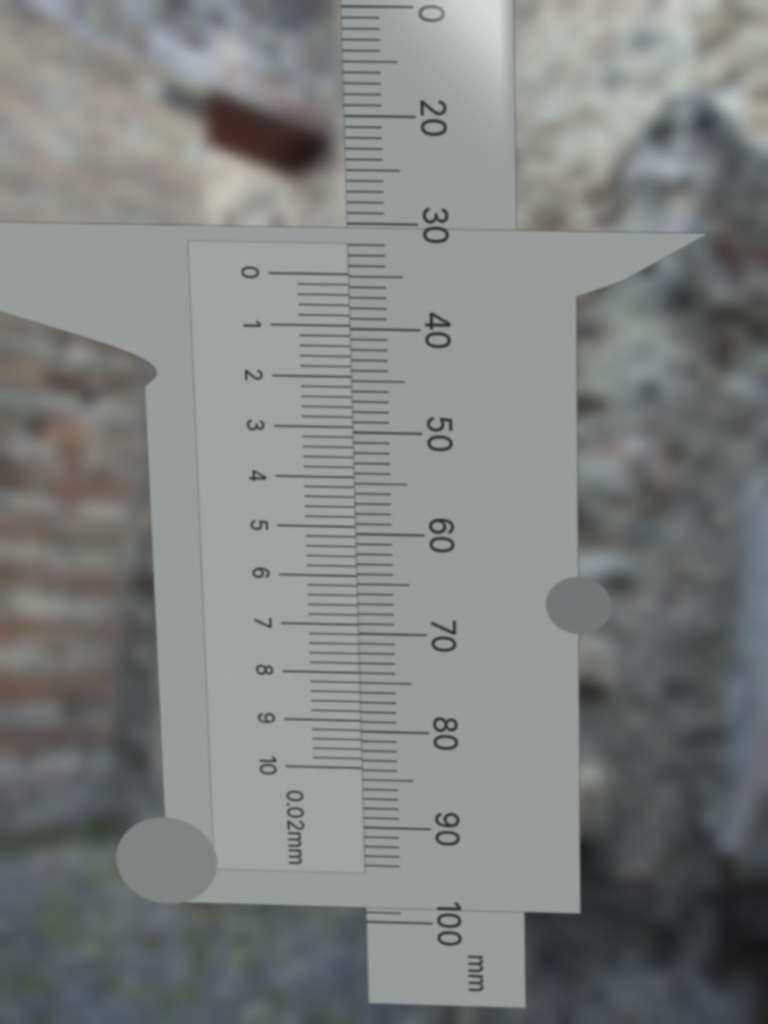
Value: 34.8 (mm)
